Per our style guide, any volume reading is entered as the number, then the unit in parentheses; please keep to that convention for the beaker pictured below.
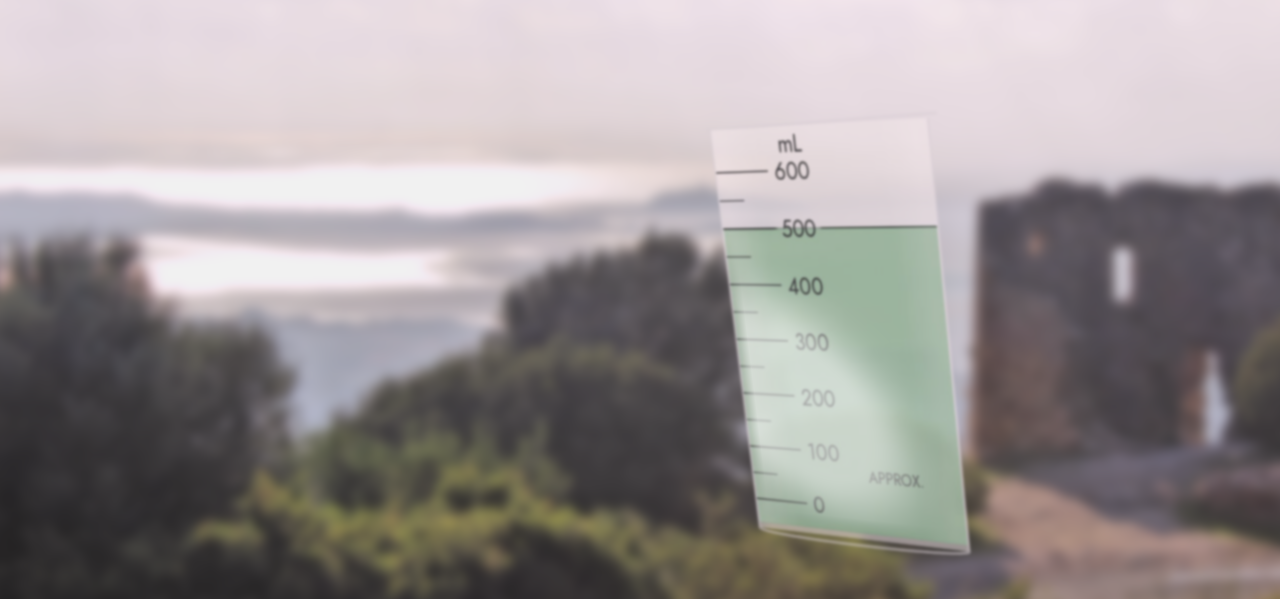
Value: 500 (mL)
